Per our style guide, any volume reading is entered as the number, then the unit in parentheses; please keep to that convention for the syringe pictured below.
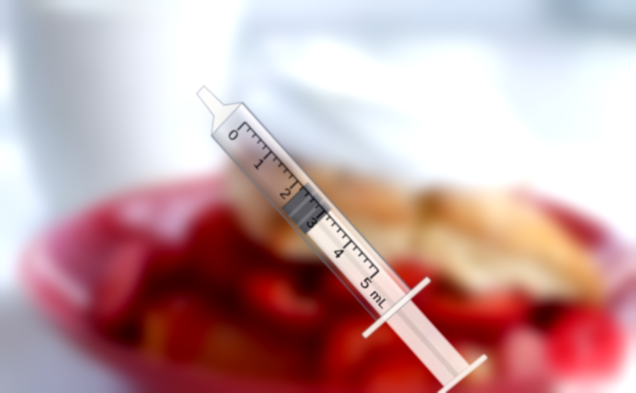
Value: 2.2 (mL)
